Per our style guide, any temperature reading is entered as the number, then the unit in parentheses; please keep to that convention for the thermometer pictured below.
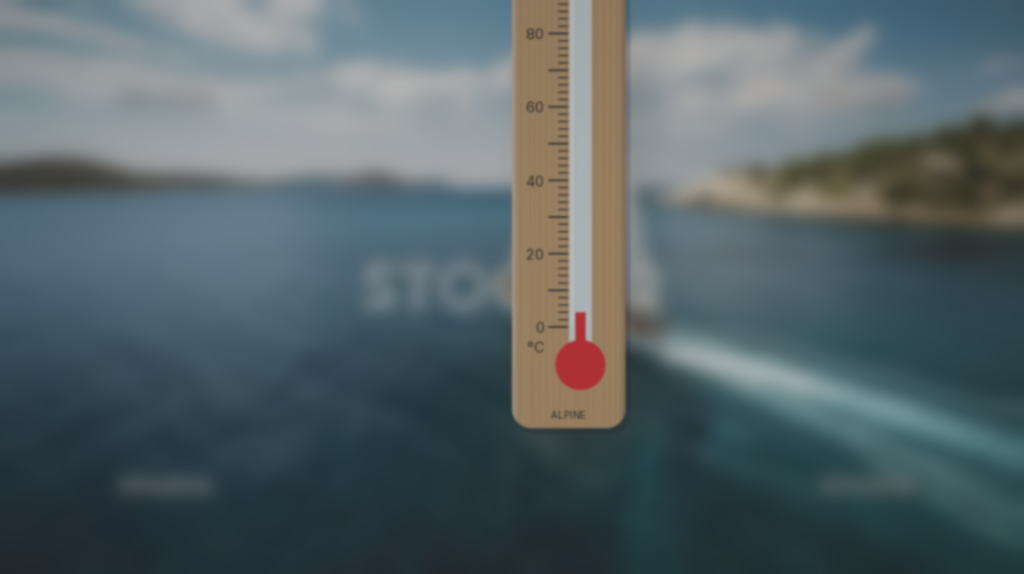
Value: 4 (°C)
